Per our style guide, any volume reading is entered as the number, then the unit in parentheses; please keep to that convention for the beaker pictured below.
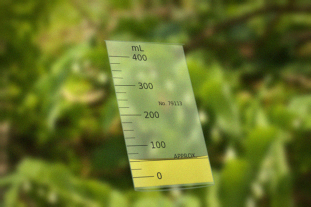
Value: 50 (mL)
